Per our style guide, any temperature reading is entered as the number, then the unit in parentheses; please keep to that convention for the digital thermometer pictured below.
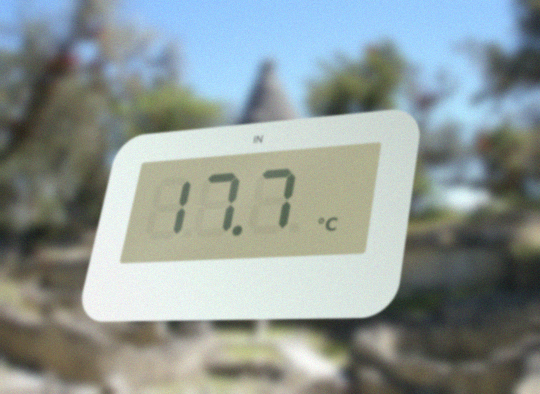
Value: 17.7 (°C)
